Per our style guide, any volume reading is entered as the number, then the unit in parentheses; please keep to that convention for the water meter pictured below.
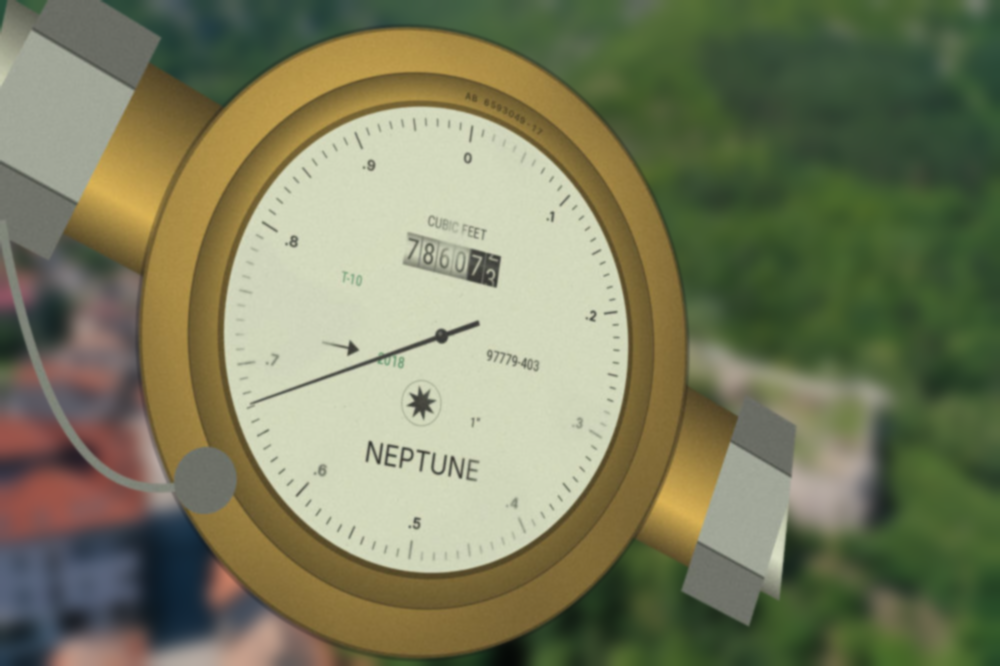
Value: 786072.67 (ft³)
